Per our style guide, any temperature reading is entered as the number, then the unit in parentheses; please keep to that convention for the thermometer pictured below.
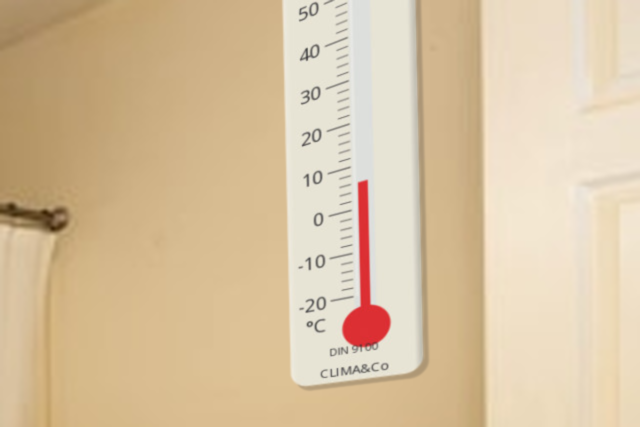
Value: 6 (°C)
